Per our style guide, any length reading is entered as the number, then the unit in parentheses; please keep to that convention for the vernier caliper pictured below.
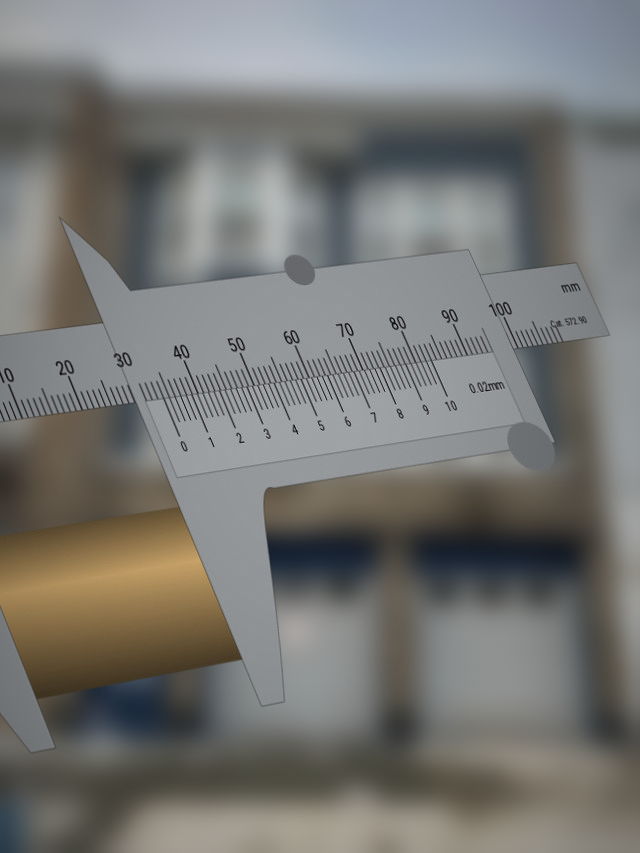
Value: 34.0 (mm)
